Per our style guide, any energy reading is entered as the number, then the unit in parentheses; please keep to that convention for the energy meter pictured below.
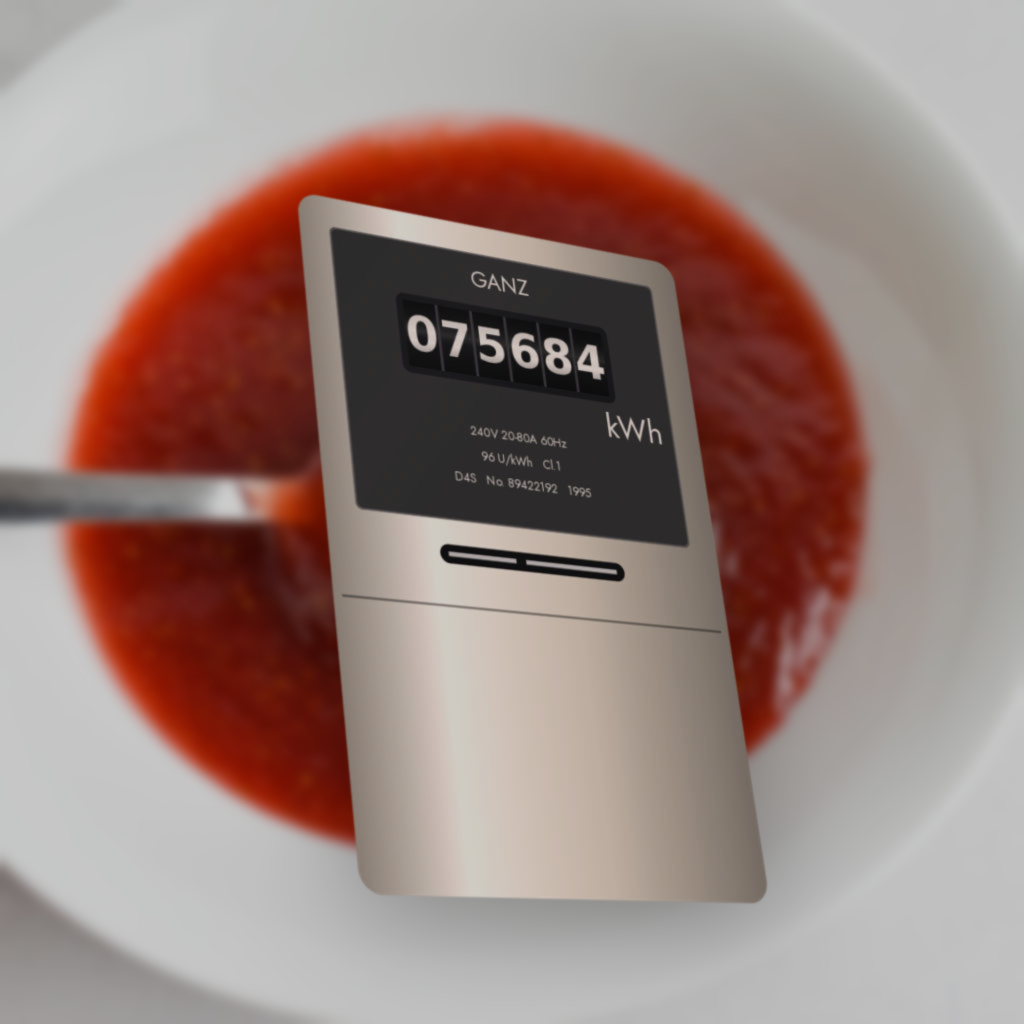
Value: 75684 (kWh)
